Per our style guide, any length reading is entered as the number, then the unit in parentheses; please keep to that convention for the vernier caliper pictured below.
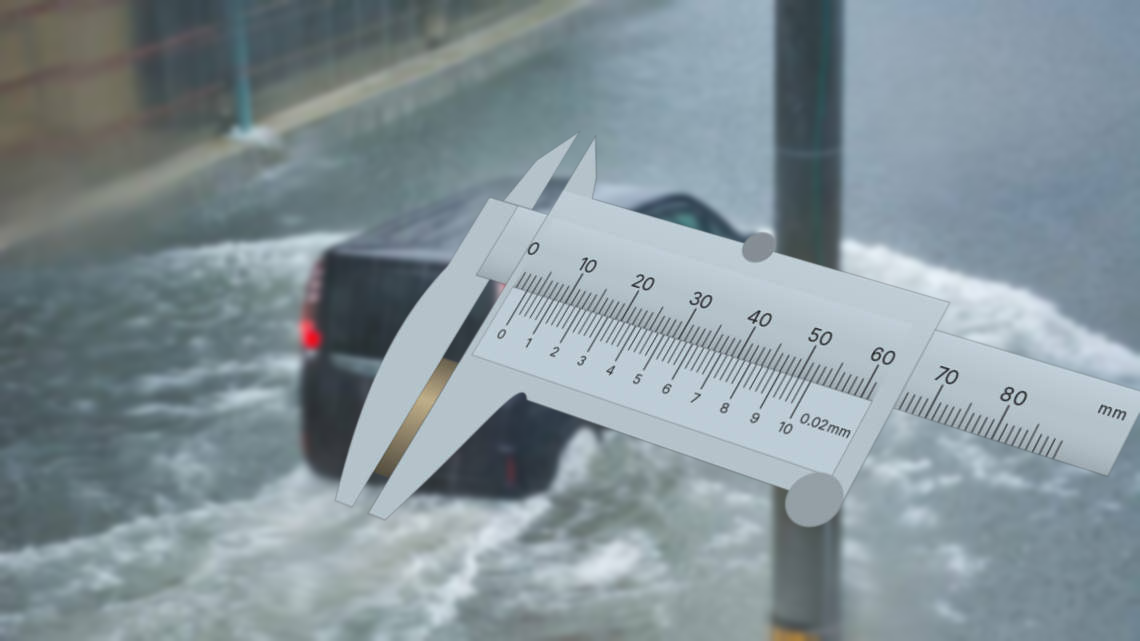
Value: 3.0 (mm)
